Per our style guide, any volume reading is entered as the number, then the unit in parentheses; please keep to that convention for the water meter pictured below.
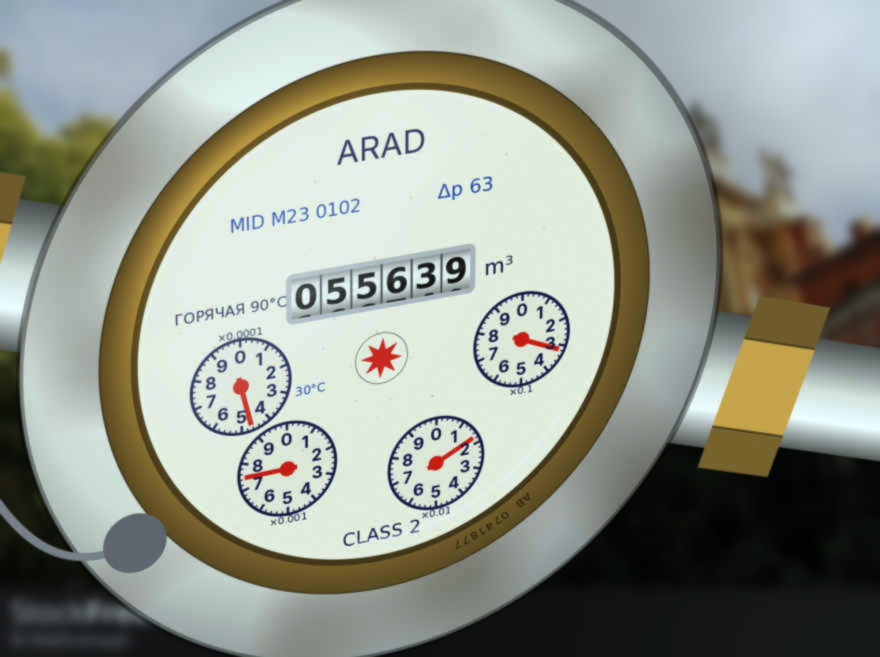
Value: 55639.3174 (m³)
